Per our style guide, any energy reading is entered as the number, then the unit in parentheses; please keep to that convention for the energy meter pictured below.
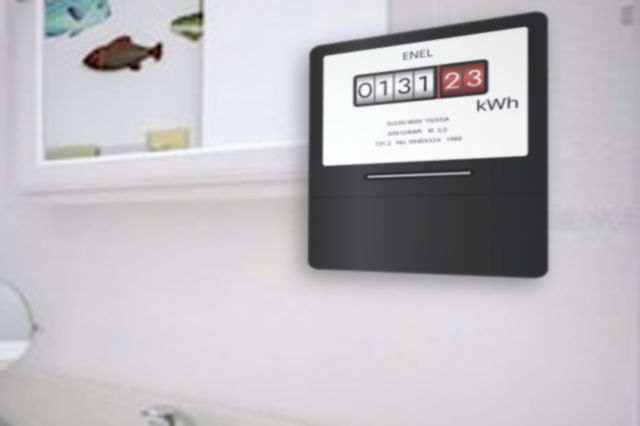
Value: 131.23 (kWh)
